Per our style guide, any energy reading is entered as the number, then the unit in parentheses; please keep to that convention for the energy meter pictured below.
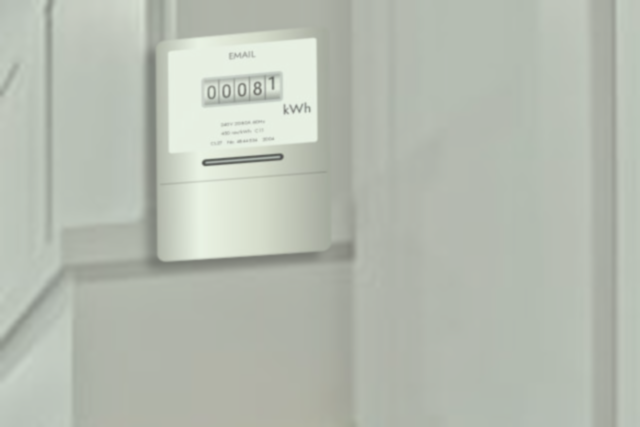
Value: 81 (kWh)
